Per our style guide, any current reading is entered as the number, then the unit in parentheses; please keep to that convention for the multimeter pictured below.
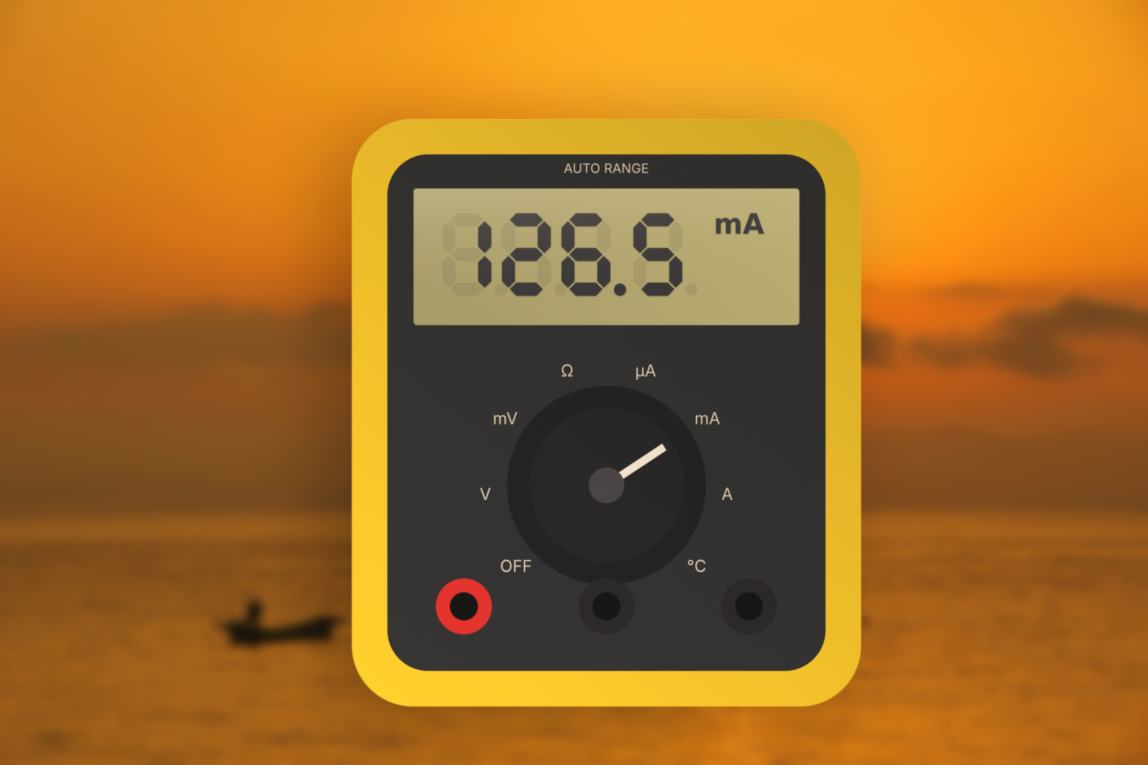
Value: 126.5 (mA)
